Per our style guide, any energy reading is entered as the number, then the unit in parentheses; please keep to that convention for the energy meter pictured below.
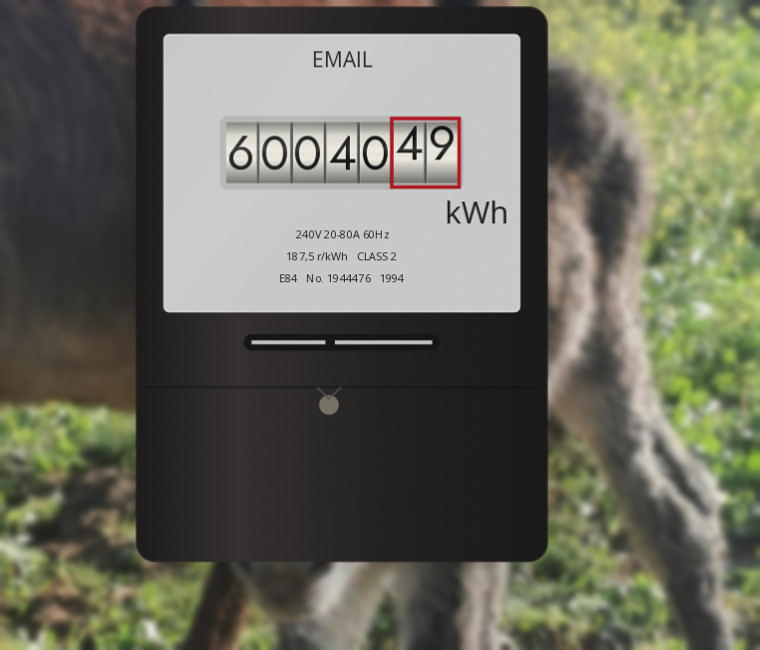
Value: 60040.49 (kWh)
